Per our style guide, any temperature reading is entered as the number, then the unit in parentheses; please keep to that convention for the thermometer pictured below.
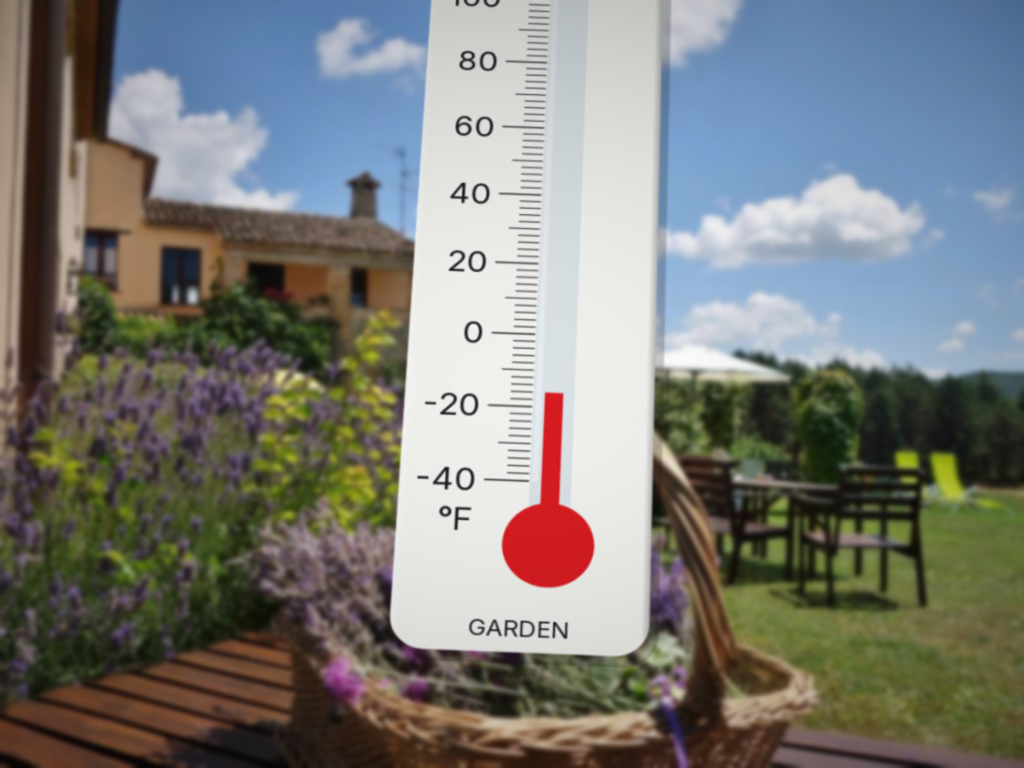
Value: -16 (°F)
